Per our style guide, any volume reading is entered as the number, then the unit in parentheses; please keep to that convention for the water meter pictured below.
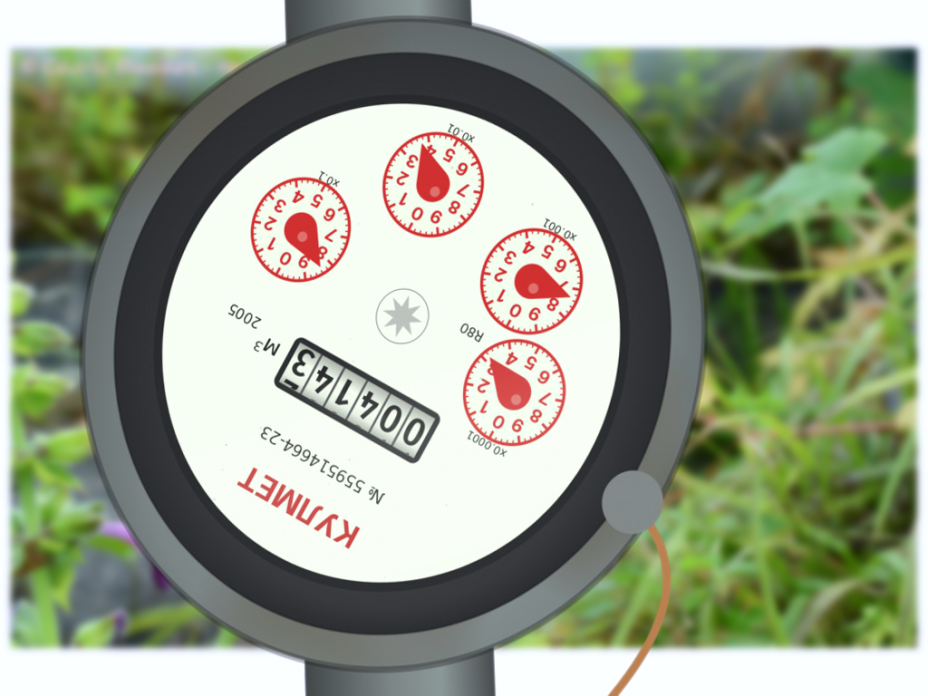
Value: 4142.8373 (m³)
